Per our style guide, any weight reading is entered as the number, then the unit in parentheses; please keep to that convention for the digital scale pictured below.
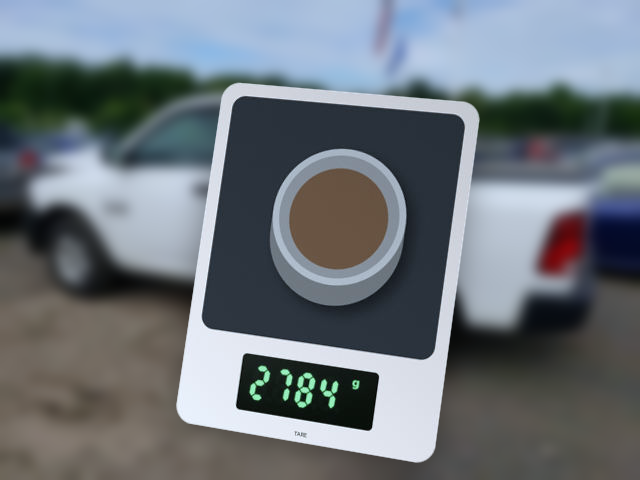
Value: 2784 (g)
